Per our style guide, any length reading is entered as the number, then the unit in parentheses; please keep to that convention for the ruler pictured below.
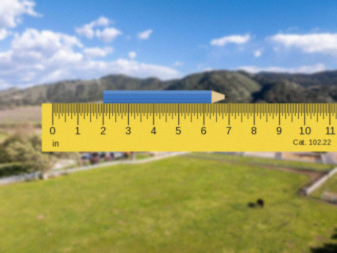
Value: 5 (in)
